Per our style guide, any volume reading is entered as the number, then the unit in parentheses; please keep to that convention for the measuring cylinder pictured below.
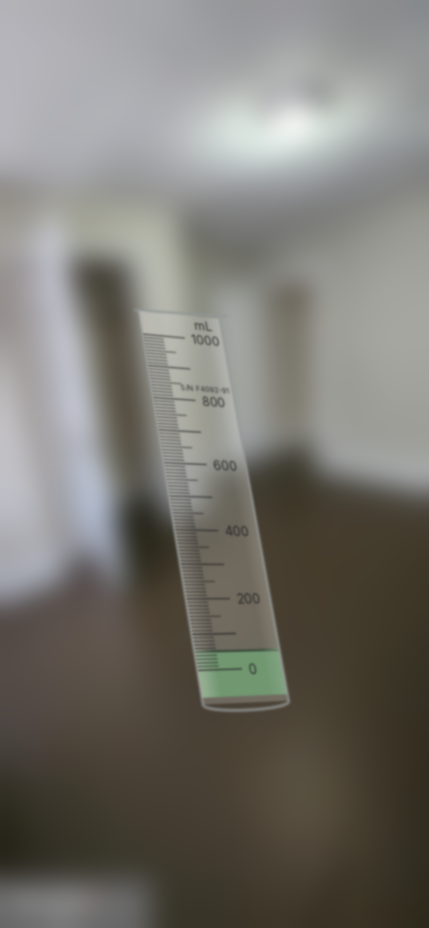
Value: 50 (mL)
